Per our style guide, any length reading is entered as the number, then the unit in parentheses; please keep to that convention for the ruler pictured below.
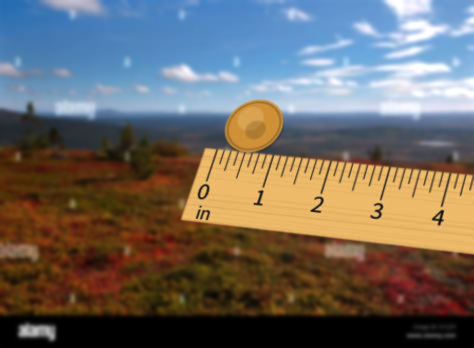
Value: 1 (in)
